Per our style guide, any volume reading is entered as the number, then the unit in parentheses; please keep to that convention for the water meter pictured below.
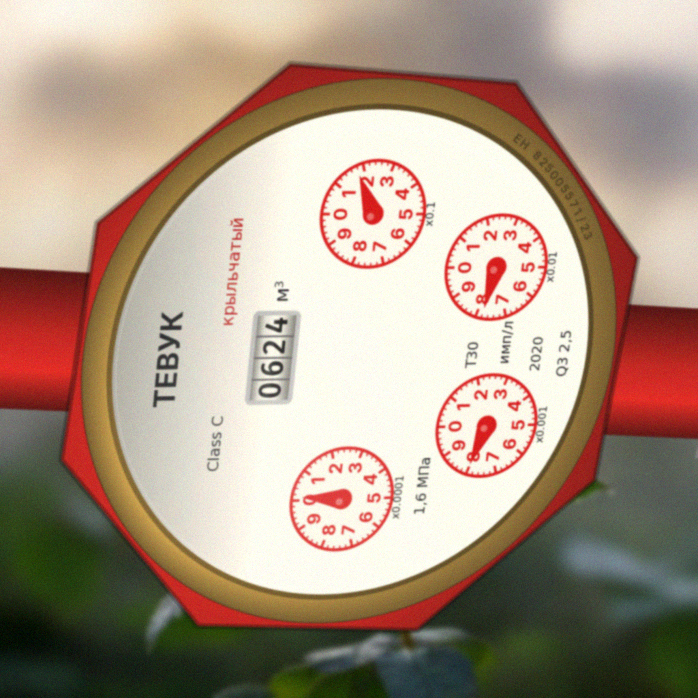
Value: 624.1780 (m³)
